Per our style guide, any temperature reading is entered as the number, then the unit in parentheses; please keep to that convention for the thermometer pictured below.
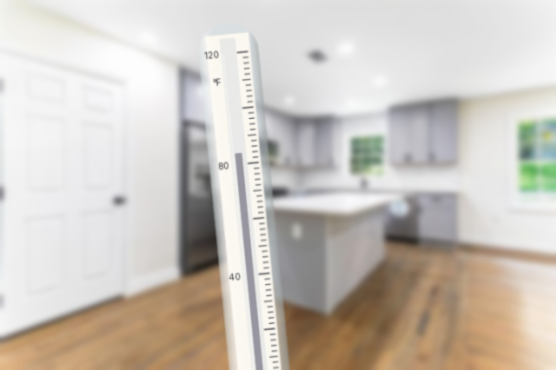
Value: 84 (°F)
